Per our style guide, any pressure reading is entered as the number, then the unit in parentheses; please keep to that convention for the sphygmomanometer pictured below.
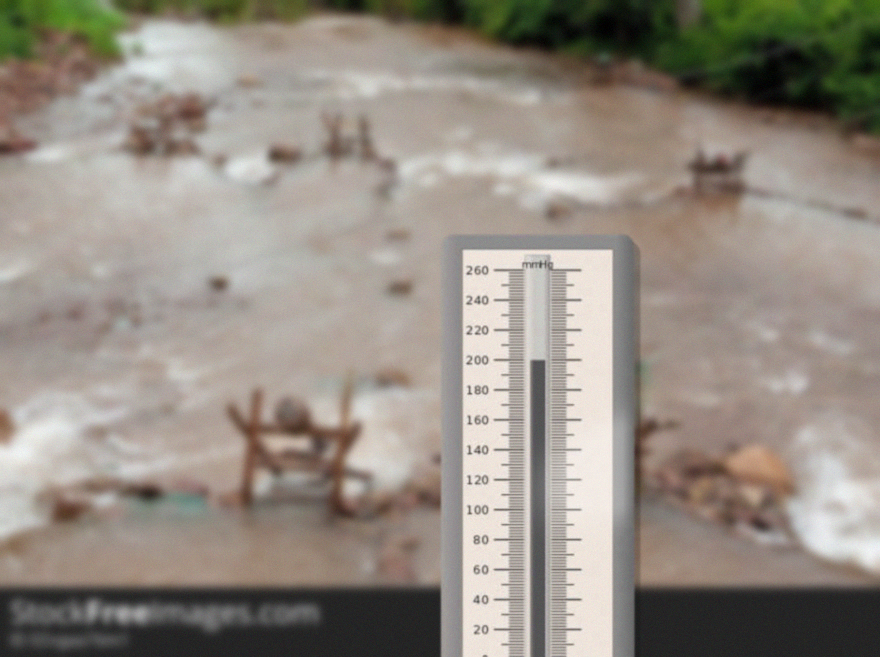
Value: 200 (mmHg)
